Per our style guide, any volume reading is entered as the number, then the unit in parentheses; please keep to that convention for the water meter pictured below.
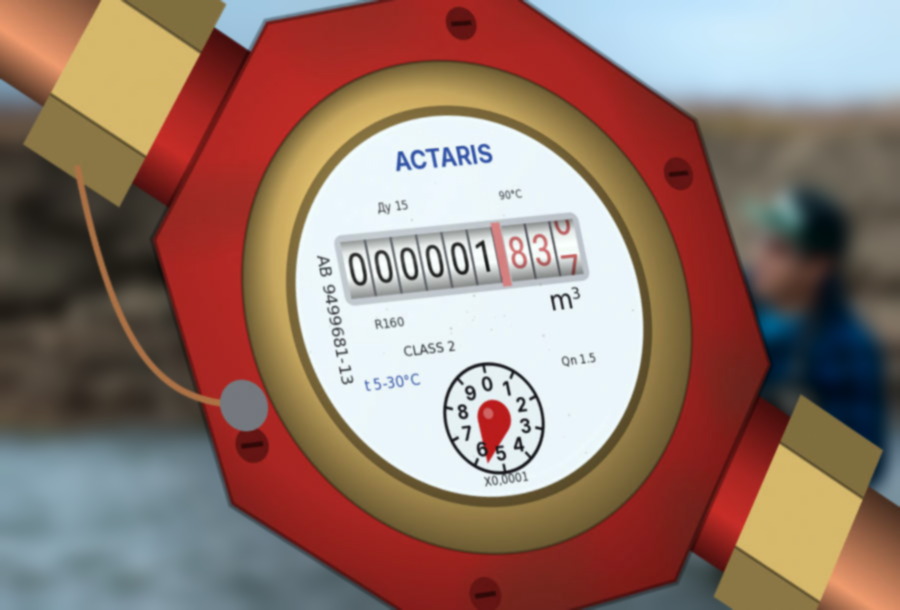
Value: 1.8365 (m³)
